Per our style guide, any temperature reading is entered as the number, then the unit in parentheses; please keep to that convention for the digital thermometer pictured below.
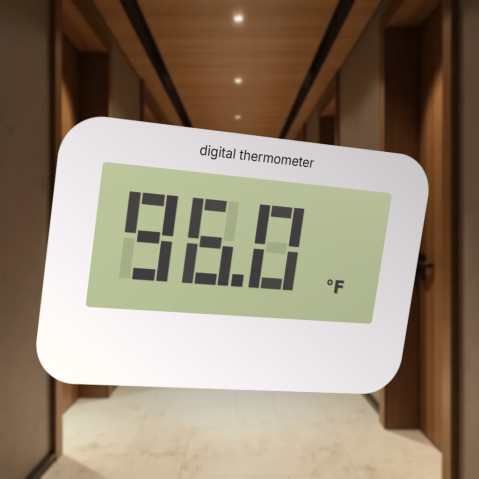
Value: 96.0 (°F)
